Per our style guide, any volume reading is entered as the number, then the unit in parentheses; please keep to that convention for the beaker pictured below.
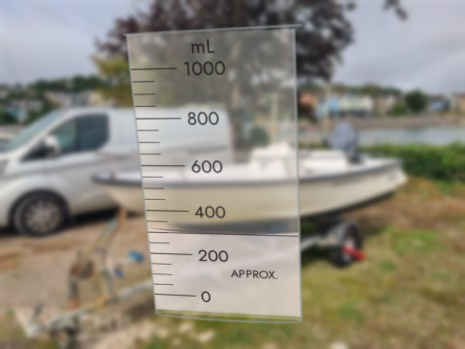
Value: 300 (mL)
